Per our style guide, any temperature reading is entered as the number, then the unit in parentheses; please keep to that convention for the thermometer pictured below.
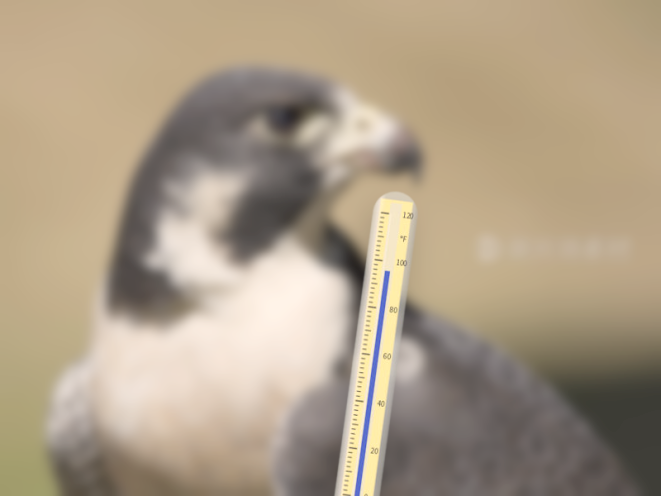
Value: 96 (°F)
